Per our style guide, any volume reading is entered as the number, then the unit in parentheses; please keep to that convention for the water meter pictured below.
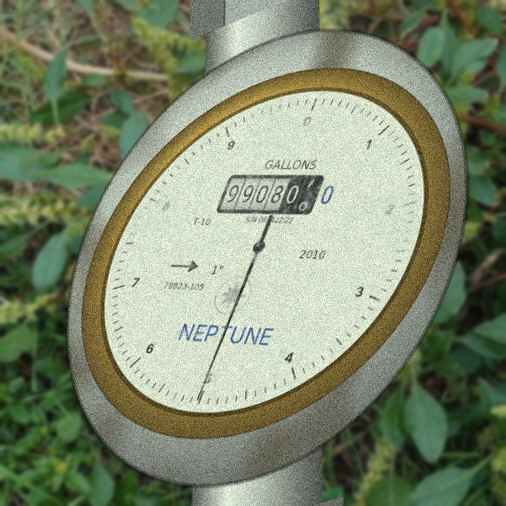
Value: 9908075.0 (gal)
